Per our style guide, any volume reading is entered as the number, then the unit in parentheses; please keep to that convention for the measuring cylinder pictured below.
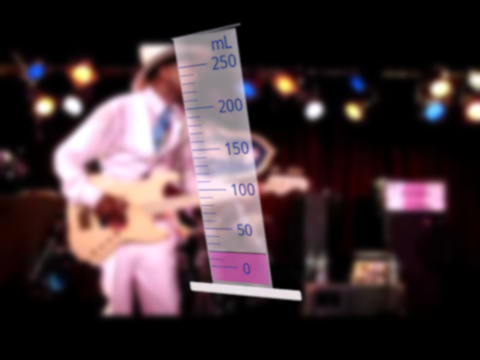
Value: 20 (mL)
